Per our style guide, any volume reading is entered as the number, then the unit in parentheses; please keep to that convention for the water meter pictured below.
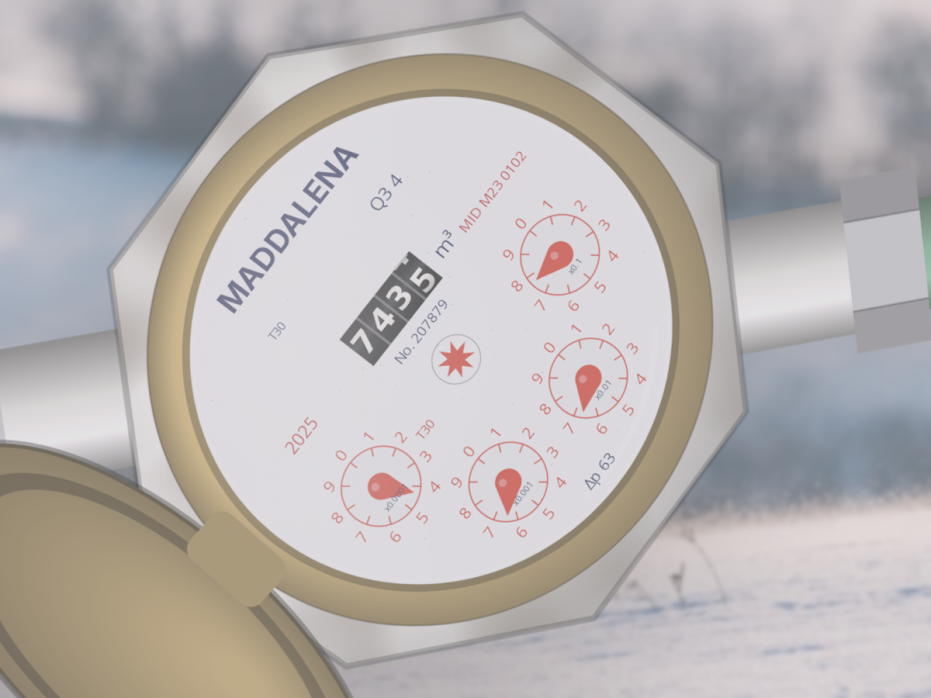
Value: 7434.7664 (m³)
